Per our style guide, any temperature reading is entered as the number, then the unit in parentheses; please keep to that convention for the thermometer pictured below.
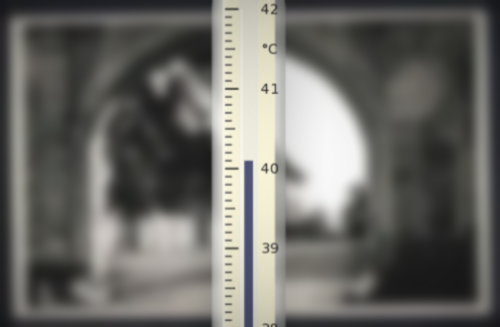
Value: 40.1 (°C)
